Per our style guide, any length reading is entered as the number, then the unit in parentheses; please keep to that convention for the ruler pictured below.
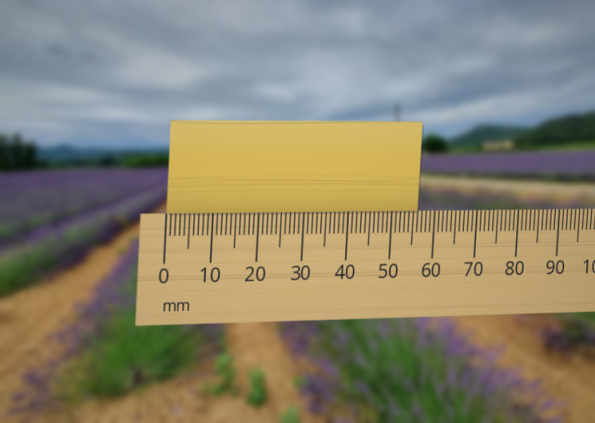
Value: 56 (mm)
